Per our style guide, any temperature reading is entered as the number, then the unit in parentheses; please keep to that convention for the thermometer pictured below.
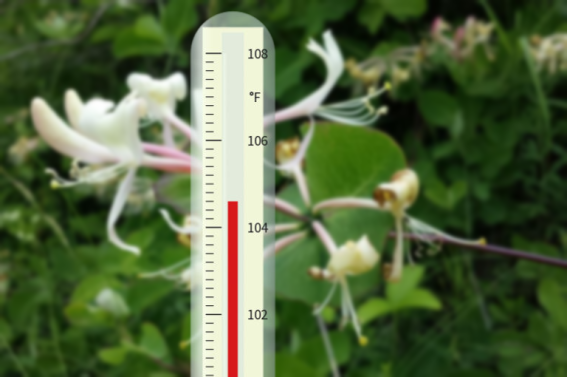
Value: 104.6 (°F)
